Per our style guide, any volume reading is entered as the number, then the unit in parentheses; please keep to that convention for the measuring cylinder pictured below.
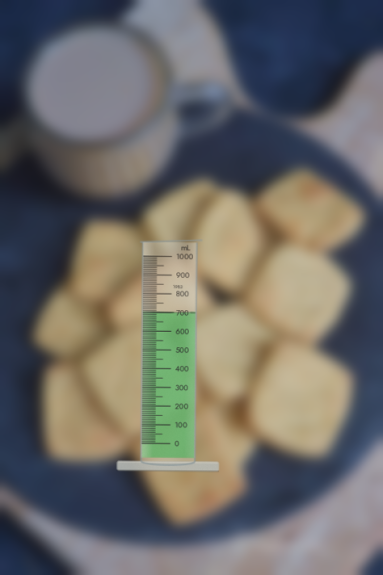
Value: 700 (mL)
